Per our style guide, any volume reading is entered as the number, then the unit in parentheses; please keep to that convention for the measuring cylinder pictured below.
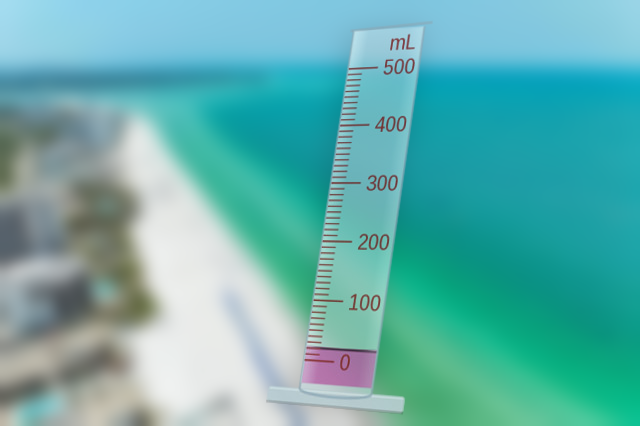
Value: 20 (mL)
